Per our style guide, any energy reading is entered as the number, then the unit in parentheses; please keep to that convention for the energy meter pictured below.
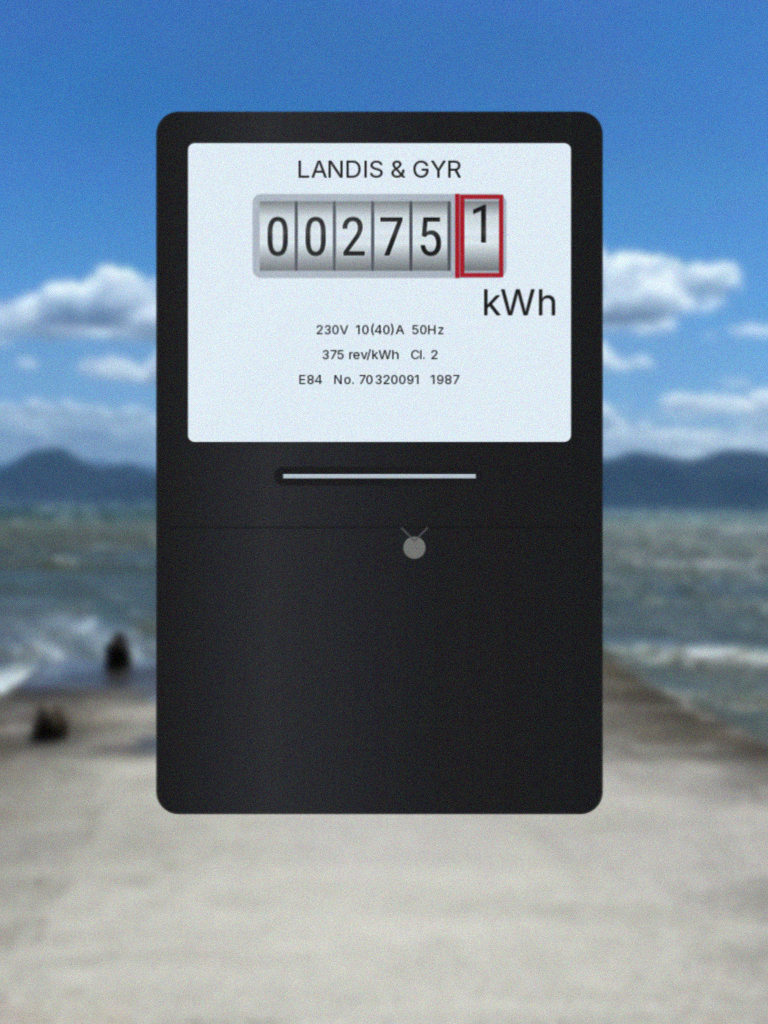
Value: 275.1 (kWh)
